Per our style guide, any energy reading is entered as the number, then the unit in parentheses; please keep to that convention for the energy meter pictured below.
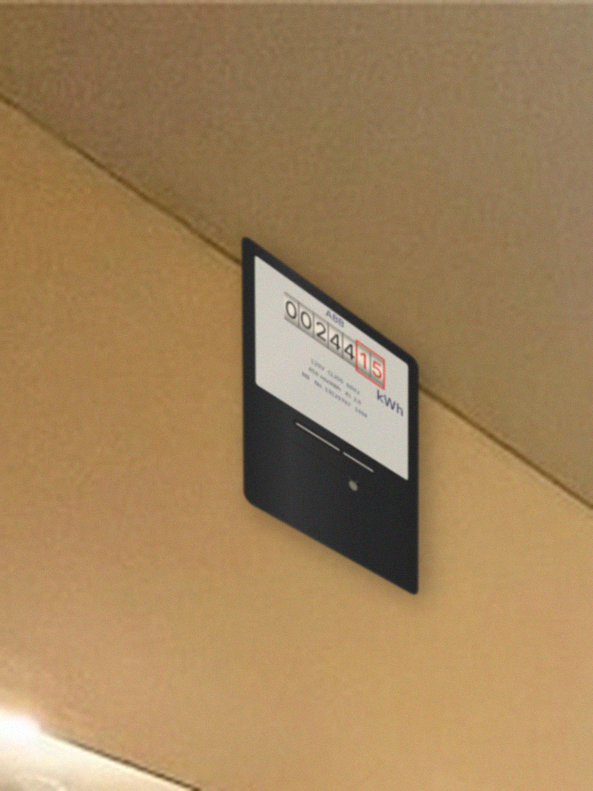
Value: 244.15 (kWh)
